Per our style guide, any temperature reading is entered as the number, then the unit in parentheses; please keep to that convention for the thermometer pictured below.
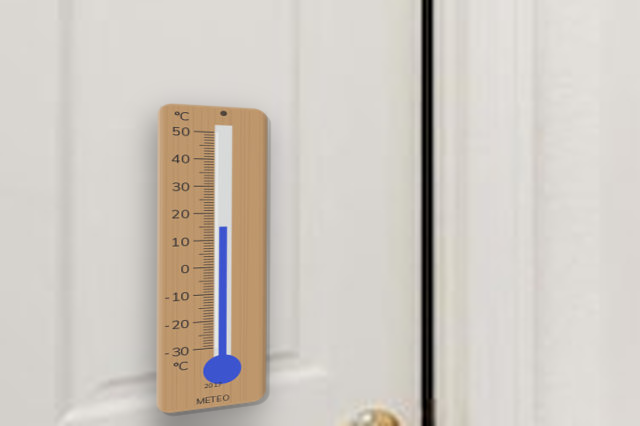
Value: 15 (°C)
